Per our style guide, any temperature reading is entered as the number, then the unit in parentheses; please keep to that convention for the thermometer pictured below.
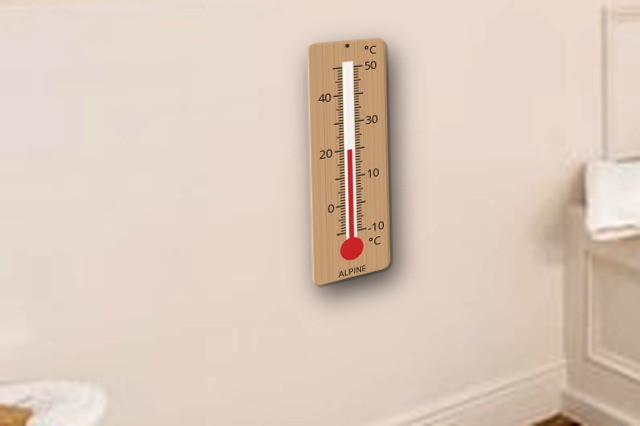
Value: 20 (°C)
